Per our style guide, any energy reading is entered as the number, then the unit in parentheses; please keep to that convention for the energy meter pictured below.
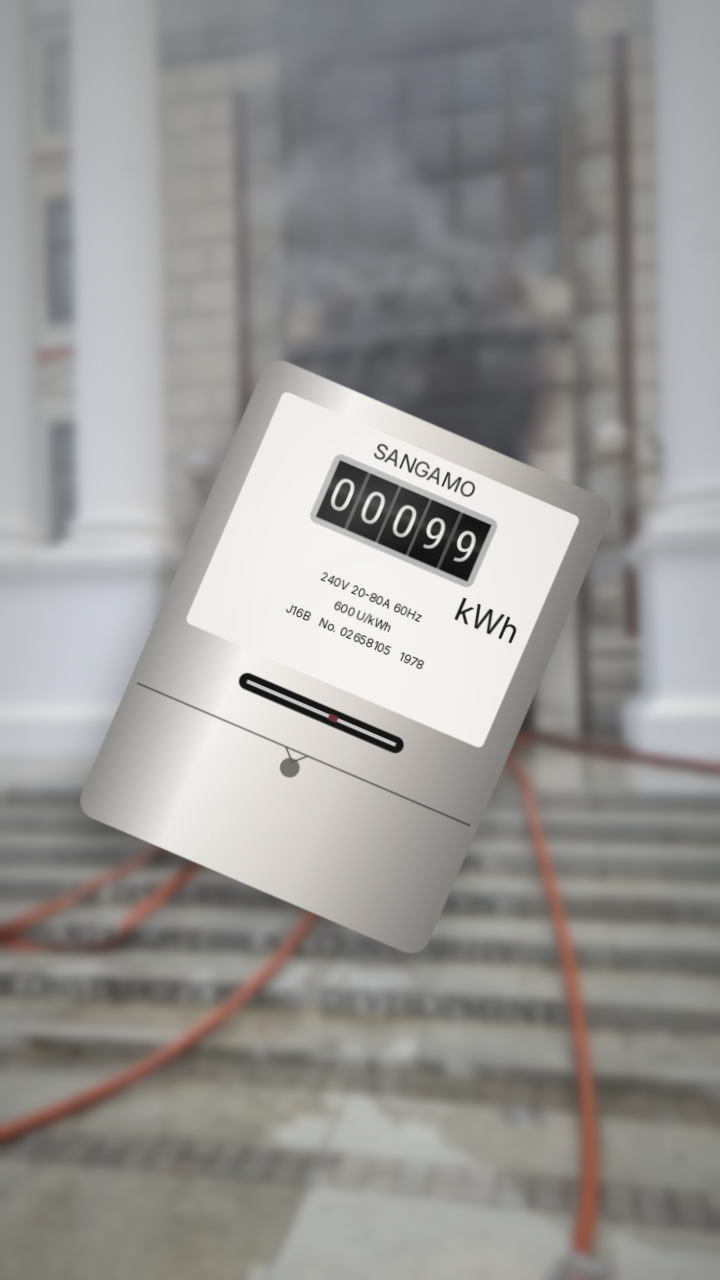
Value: 99 (kWh)
